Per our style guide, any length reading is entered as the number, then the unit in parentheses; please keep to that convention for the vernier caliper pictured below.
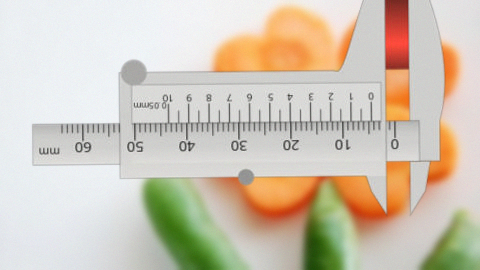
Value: 4.5 (mm)
